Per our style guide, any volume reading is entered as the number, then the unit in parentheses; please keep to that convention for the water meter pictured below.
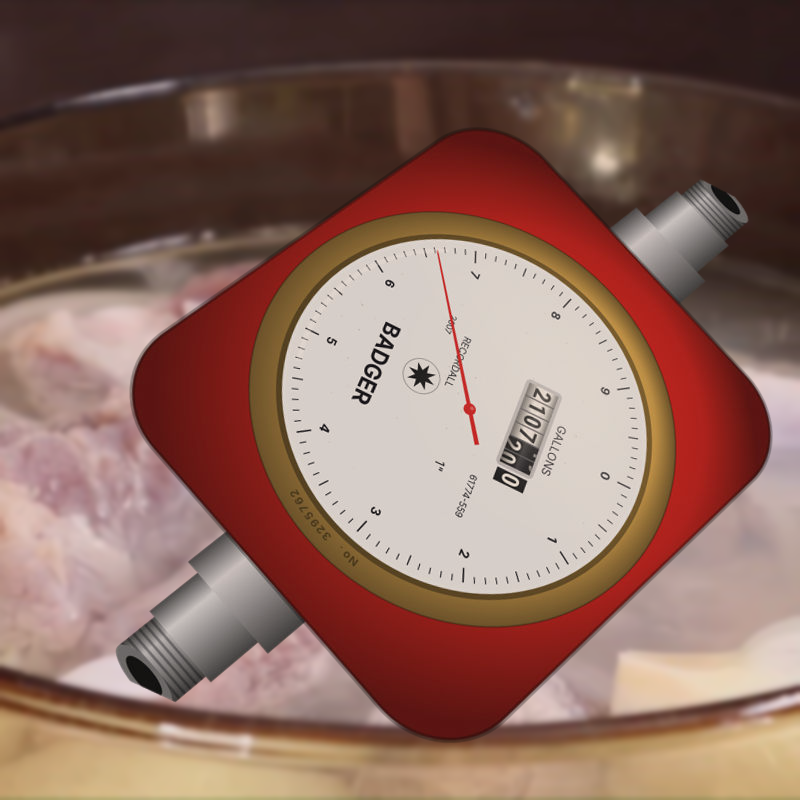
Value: 2107196.6 (gal)
